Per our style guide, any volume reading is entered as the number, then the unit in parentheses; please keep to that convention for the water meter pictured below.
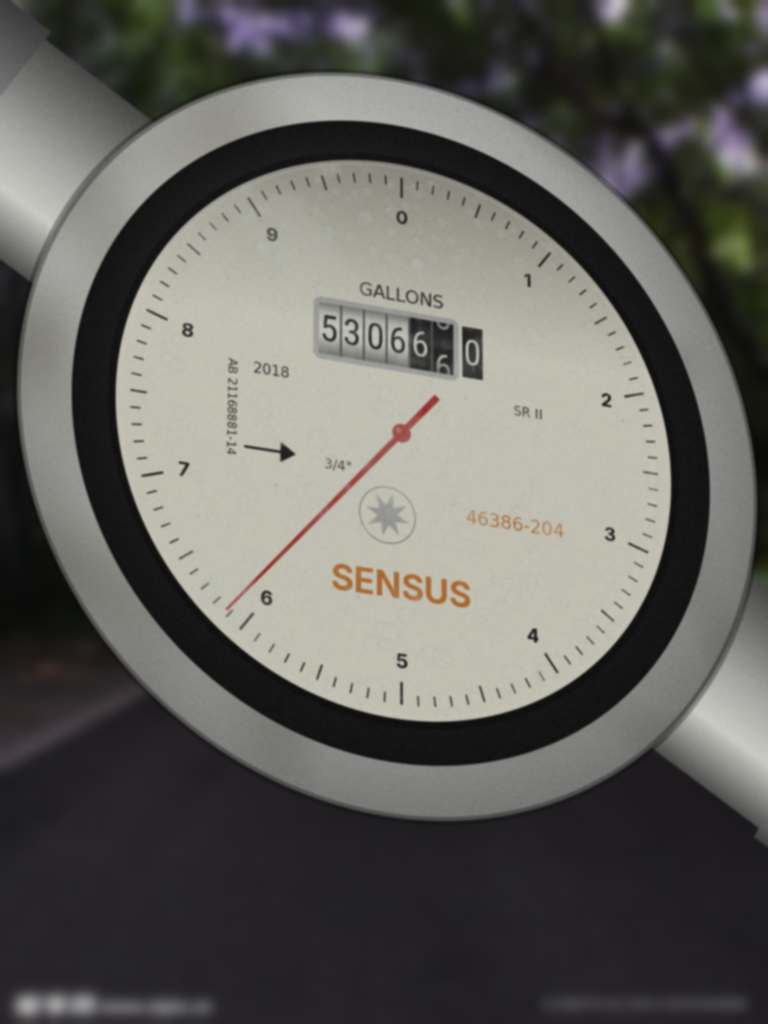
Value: 5306656.1 (gal)
